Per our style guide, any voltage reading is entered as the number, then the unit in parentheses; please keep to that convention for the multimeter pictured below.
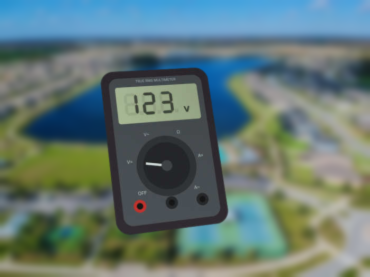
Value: 123 (V)
